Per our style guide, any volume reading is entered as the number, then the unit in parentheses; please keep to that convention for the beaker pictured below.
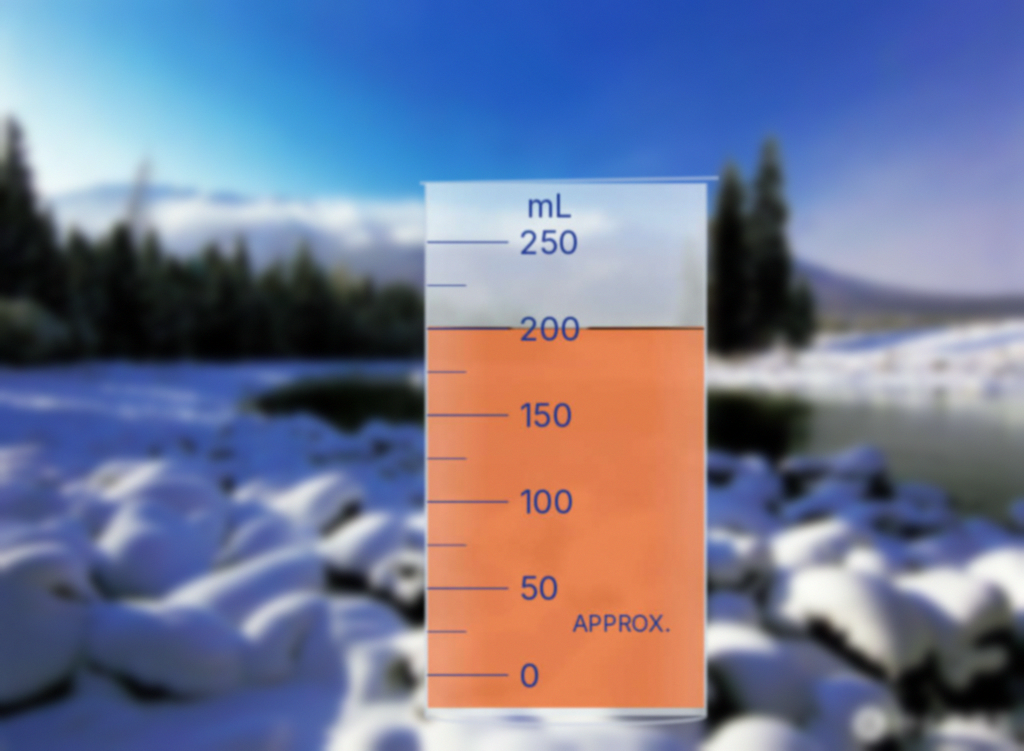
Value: 200 (mL)
